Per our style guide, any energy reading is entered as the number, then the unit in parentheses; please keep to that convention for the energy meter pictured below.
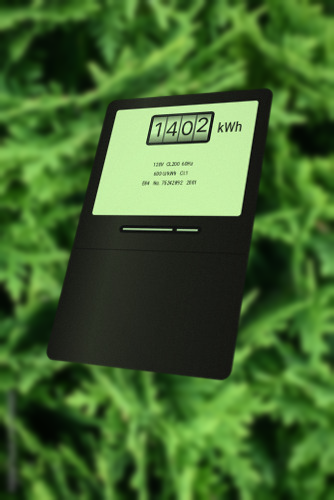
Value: 1402 (kWh)
